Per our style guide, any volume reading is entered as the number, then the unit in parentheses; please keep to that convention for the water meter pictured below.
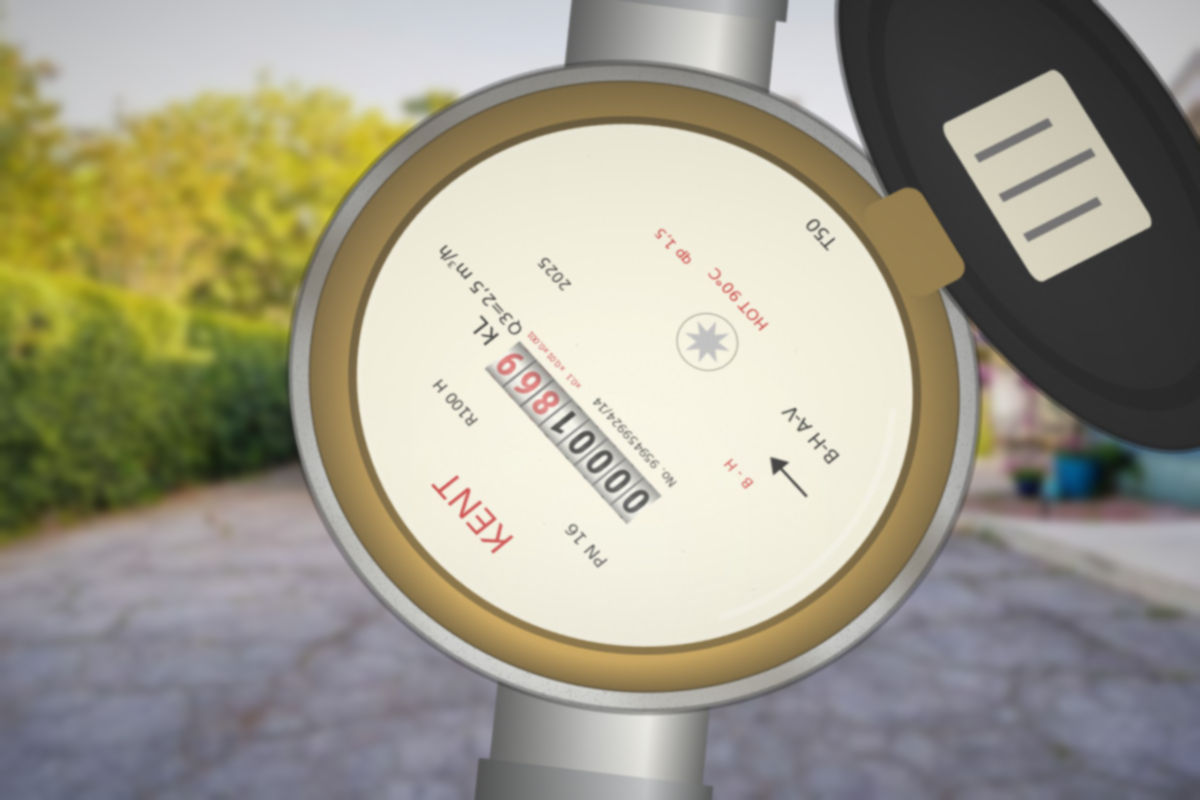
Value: 1.869 (kL)
